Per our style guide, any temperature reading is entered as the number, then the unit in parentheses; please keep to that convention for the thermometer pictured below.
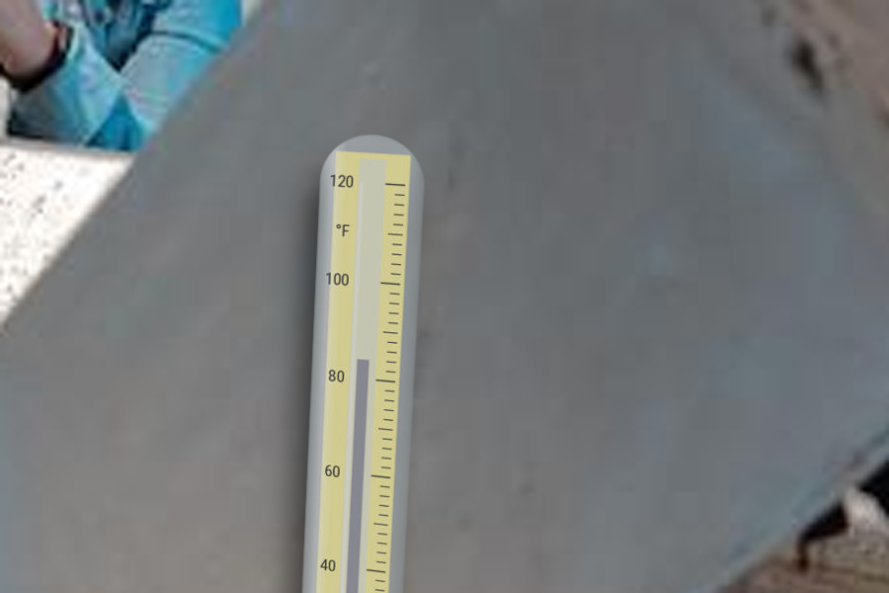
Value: 84 (°F)
